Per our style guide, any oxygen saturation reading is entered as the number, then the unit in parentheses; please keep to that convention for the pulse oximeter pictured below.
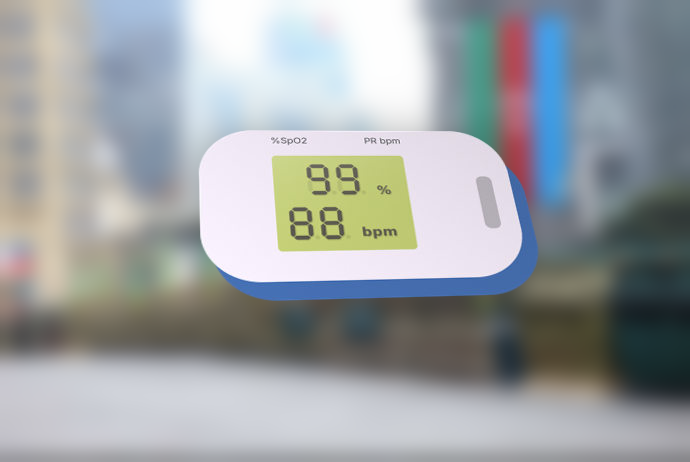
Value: 99 (%)
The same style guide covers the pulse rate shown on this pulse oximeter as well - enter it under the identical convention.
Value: 88 (bpm)
